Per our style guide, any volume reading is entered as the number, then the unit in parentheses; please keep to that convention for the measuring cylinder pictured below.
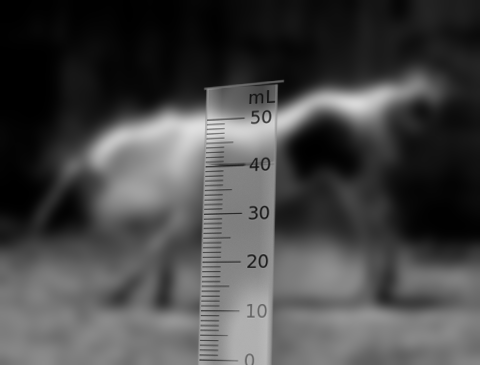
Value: 40 (mL)
